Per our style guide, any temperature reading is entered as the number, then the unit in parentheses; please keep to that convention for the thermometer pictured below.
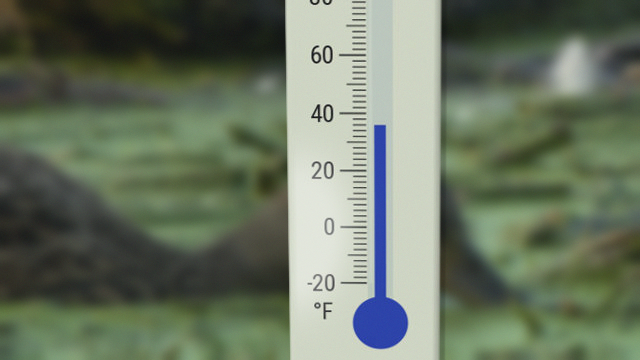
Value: 36 (°F)
